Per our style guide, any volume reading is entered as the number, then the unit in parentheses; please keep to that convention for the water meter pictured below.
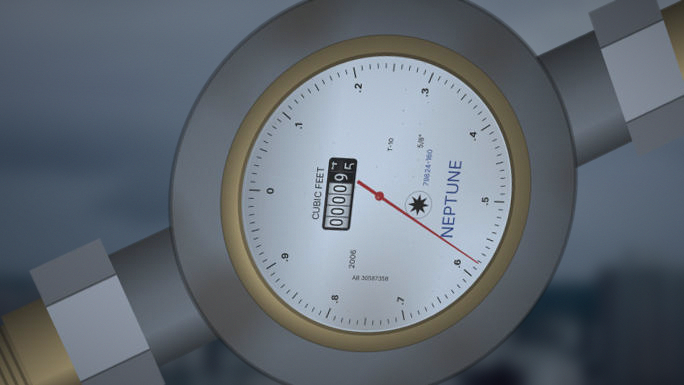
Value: 94.58 (ft³)
